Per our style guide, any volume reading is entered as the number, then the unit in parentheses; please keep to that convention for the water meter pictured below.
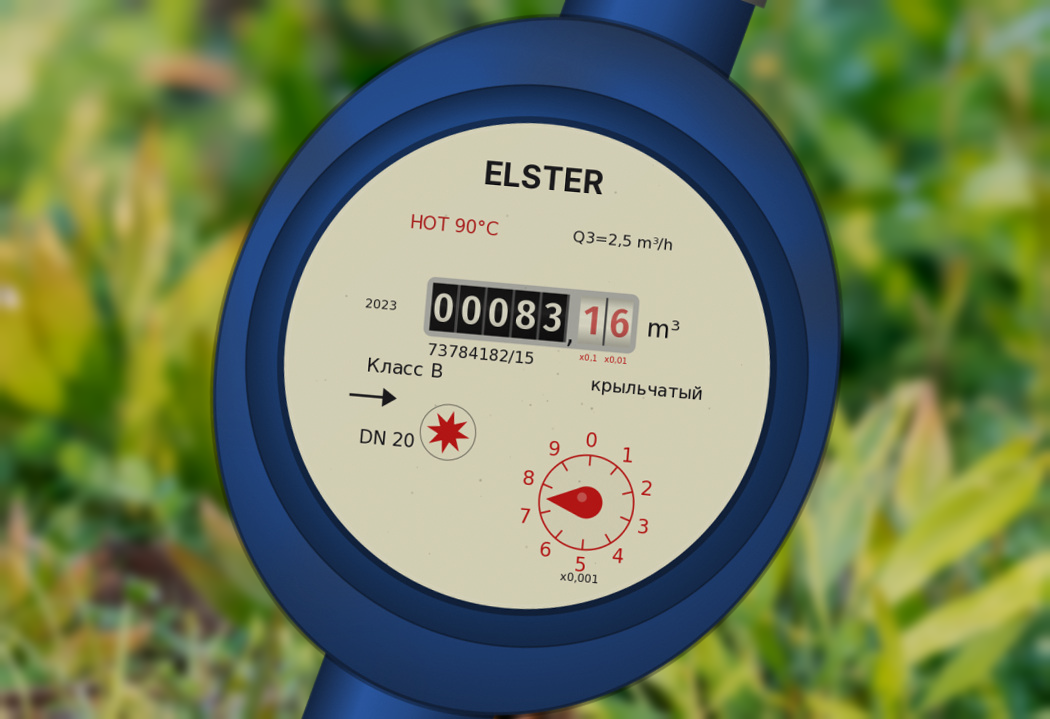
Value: 83.167 (m³)
